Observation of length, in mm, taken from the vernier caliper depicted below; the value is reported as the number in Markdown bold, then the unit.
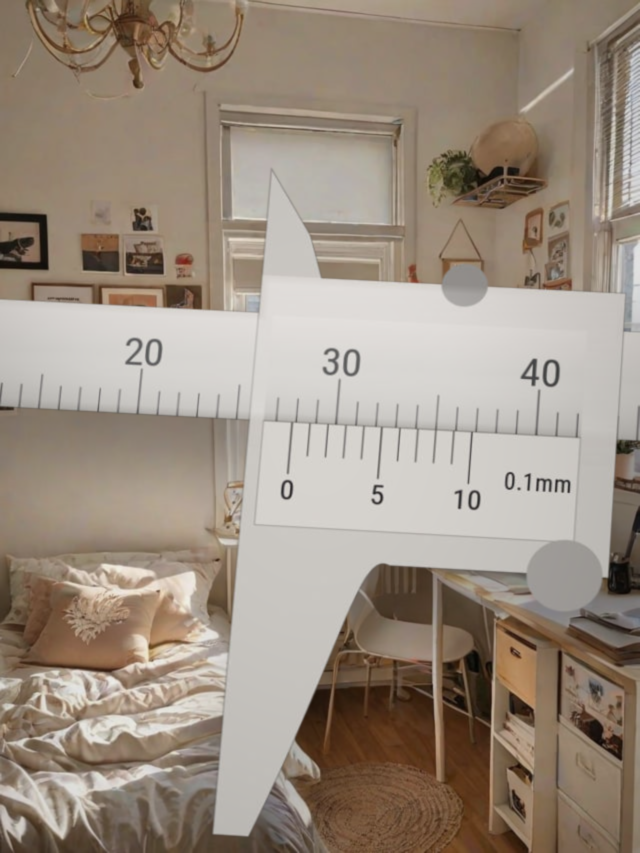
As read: **27.8** mm
